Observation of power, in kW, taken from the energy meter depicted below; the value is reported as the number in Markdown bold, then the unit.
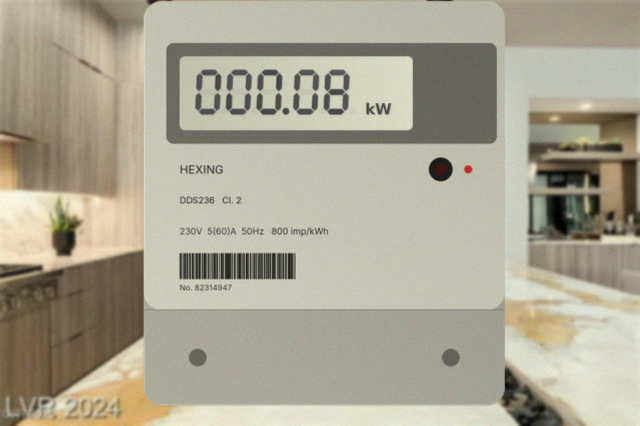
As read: **0.08** kW
